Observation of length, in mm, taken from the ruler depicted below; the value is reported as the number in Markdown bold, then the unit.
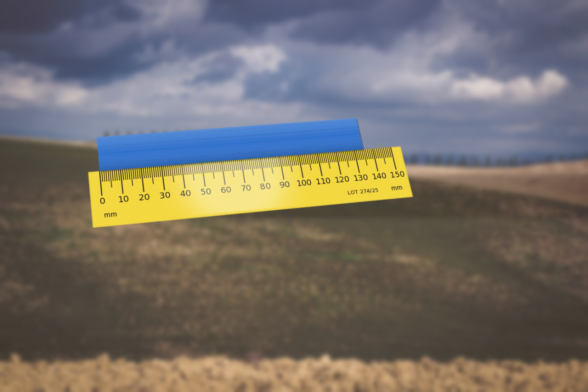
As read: **135** mm
